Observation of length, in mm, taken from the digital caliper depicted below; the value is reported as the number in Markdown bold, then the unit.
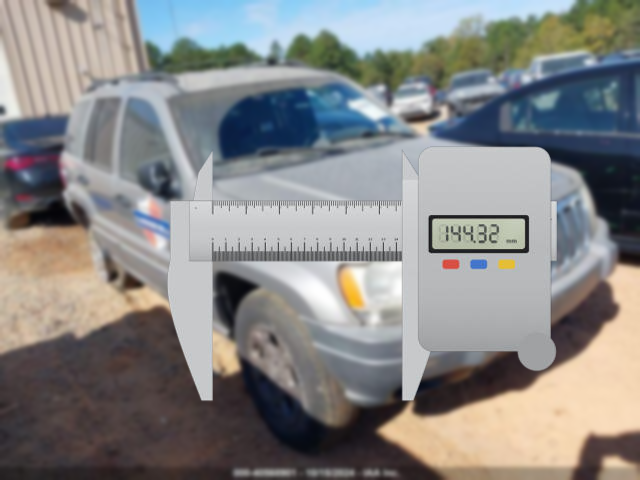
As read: **144.32** mm
